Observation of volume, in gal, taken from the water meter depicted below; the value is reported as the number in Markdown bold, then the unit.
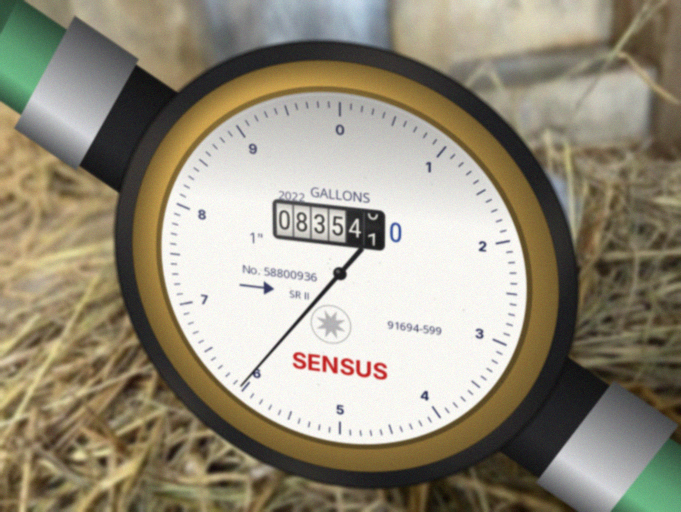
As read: **835406.0** gal
